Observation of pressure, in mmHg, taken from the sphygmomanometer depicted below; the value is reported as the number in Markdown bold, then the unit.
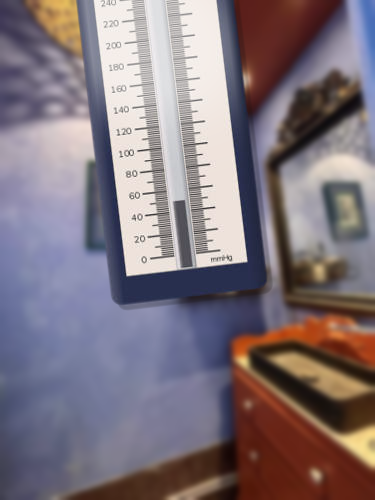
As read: **50** mmHg
